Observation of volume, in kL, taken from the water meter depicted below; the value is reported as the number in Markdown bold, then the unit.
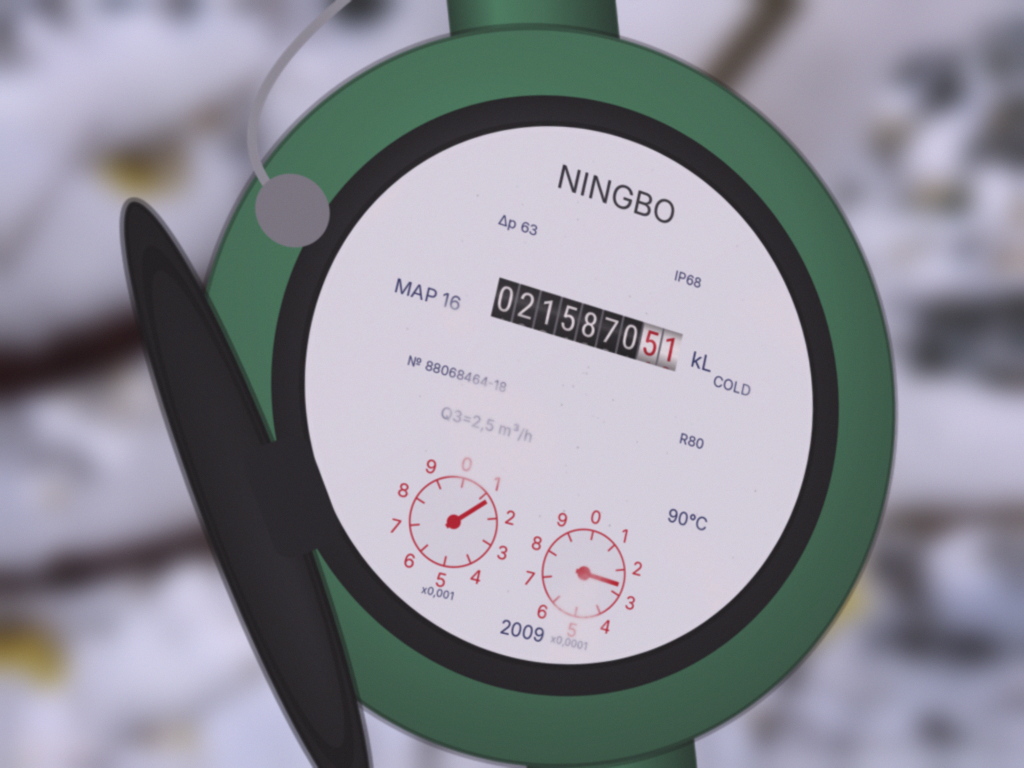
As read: **215870.5112** kL
